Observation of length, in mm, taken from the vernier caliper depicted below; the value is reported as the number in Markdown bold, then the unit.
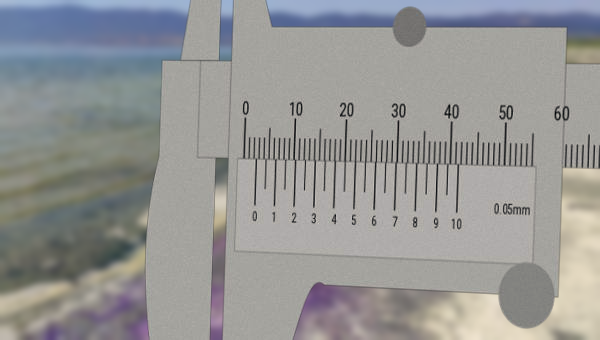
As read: **2.5** mm
